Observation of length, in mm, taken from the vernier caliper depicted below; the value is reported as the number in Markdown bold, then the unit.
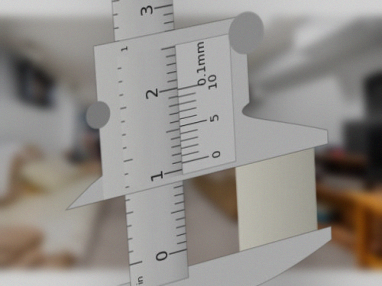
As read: **10.8** mm
